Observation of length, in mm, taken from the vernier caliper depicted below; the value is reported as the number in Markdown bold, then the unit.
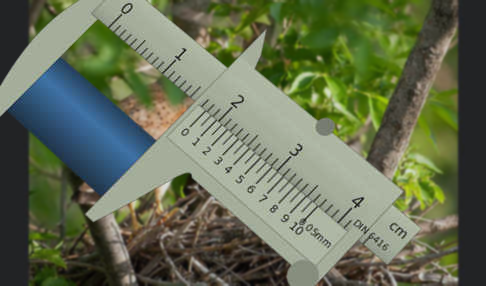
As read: **17.8** mm
